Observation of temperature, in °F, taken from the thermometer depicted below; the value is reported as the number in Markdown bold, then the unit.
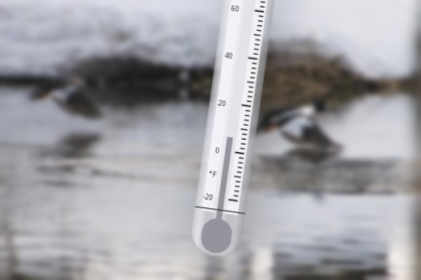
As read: **6** °F
